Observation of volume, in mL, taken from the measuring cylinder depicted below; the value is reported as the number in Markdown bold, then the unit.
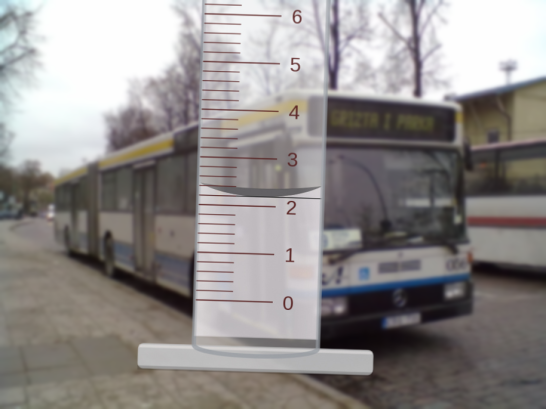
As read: **2.2** mL
